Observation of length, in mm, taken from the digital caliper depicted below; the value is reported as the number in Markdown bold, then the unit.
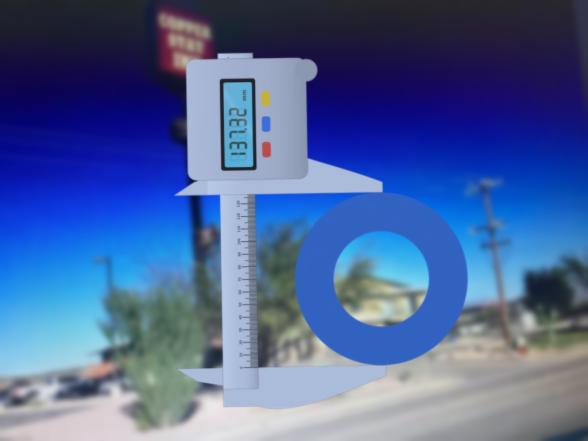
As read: **137.32** mm
